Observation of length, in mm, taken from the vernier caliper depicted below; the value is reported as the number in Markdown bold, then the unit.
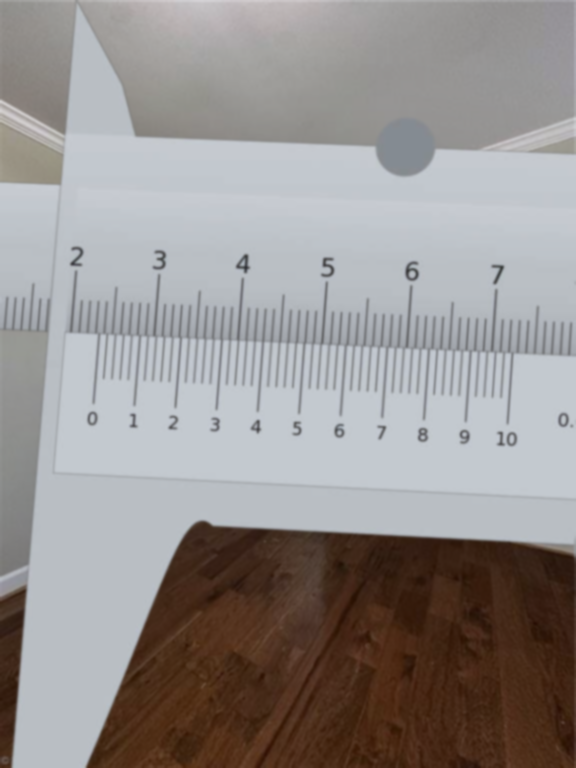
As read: **23.4** mm
